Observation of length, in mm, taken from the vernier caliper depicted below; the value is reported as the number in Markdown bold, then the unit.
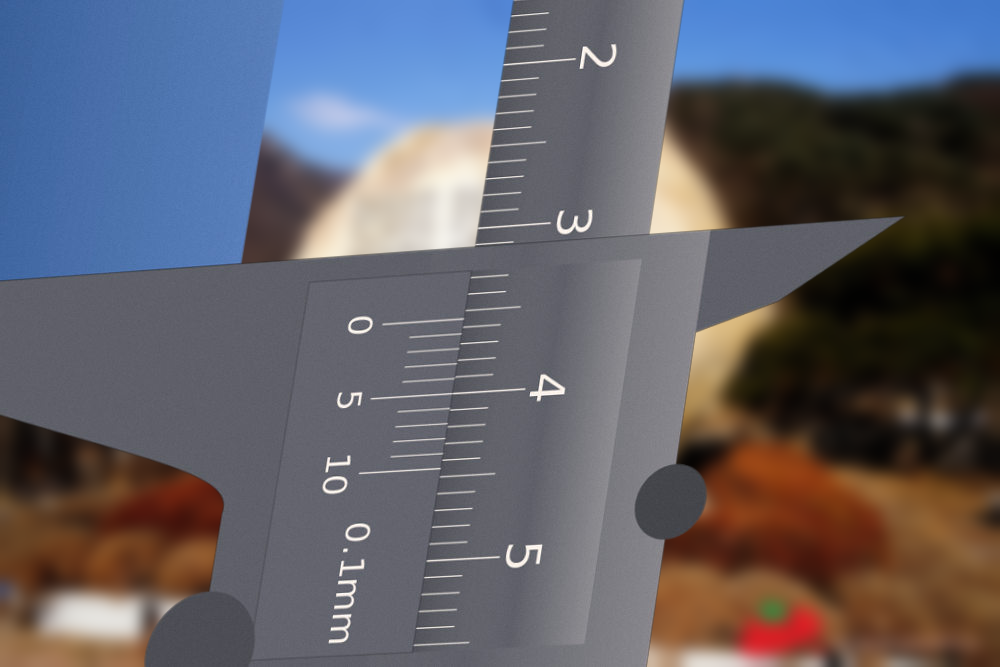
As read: **35.5** mm
